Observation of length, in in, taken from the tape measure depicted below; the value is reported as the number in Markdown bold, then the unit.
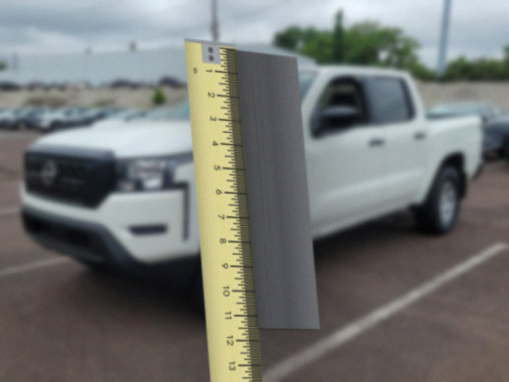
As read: **11.5** in
